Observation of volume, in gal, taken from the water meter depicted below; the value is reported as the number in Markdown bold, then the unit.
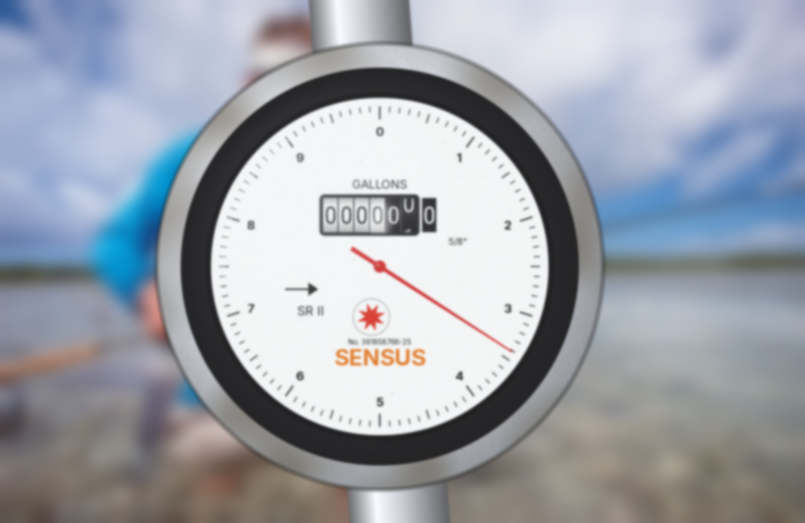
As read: **3.4** gal
